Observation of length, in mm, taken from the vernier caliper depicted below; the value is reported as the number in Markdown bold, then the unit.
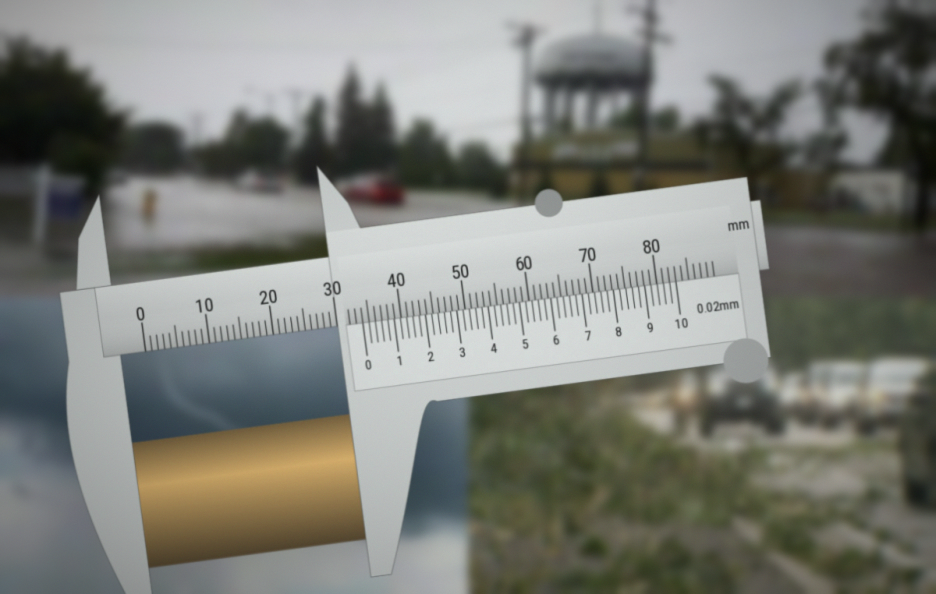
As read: **34.0** mm
